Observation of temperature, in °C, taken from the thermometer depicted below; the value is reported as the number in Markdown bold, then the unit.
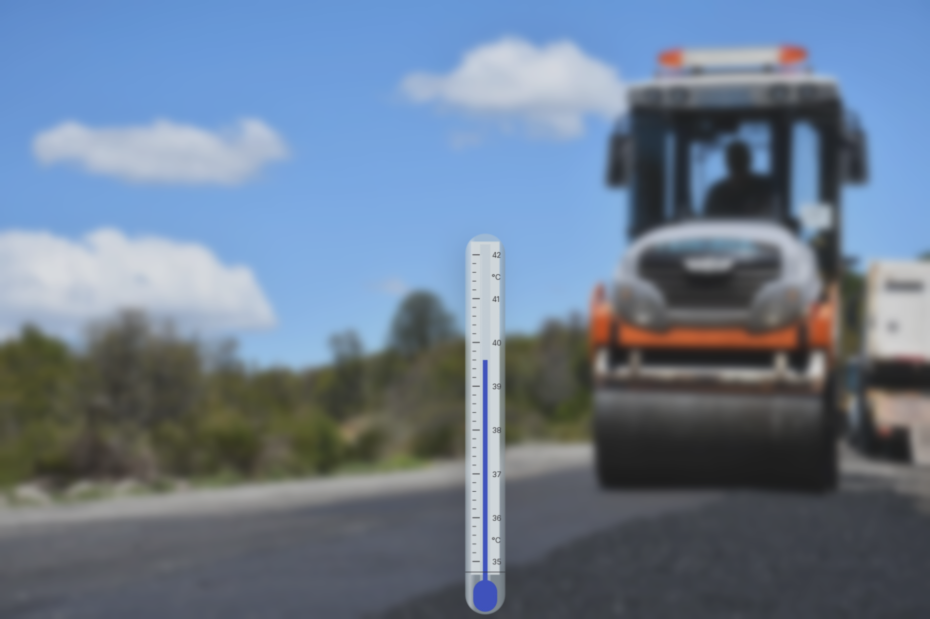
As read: **39.6** °C
